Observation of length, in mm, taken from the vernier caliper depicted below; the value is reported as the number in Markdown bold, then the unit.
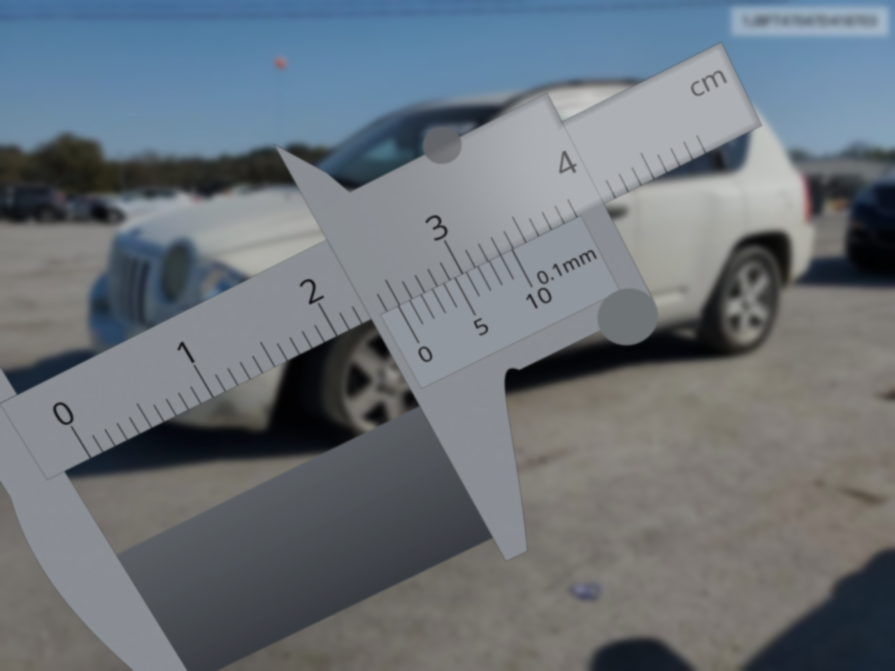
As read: **24.9** mm
